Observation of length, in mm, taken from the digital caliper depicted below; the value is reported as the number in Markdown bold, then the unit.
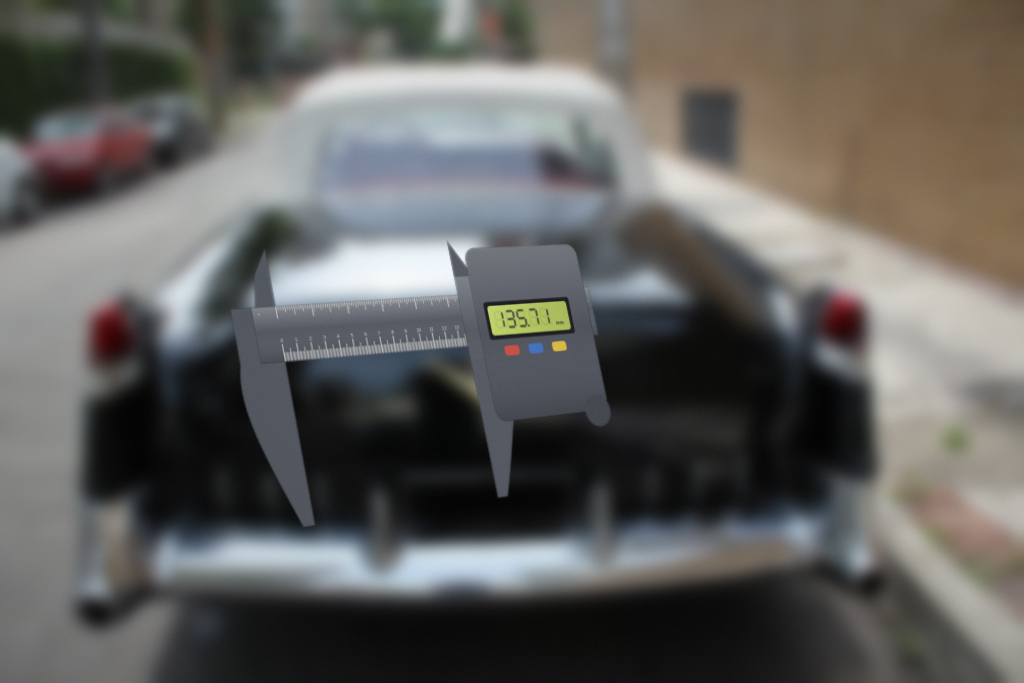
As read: **135.71** mm
